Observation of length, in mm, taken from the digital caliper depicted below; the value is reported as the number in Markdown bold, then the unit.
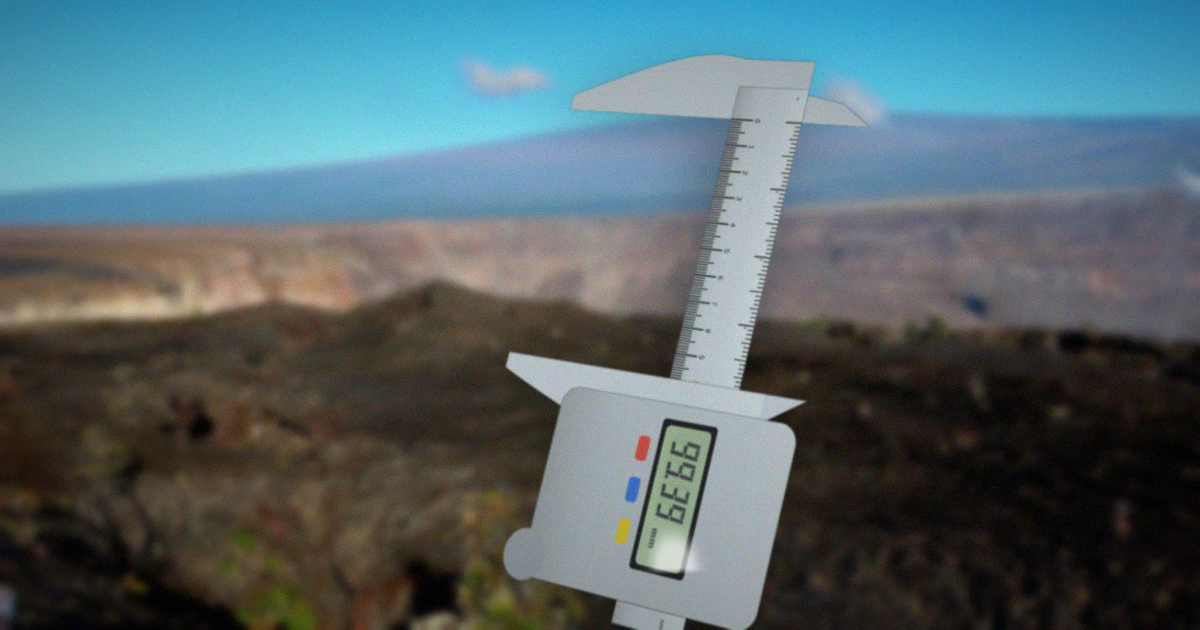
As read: **99.39** mm
